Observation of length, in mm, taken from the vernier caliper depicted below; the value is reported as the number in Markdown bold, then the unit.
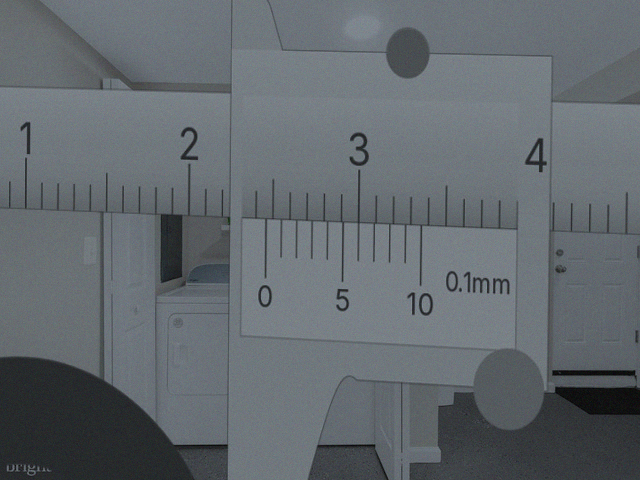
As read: **24.6** mm
